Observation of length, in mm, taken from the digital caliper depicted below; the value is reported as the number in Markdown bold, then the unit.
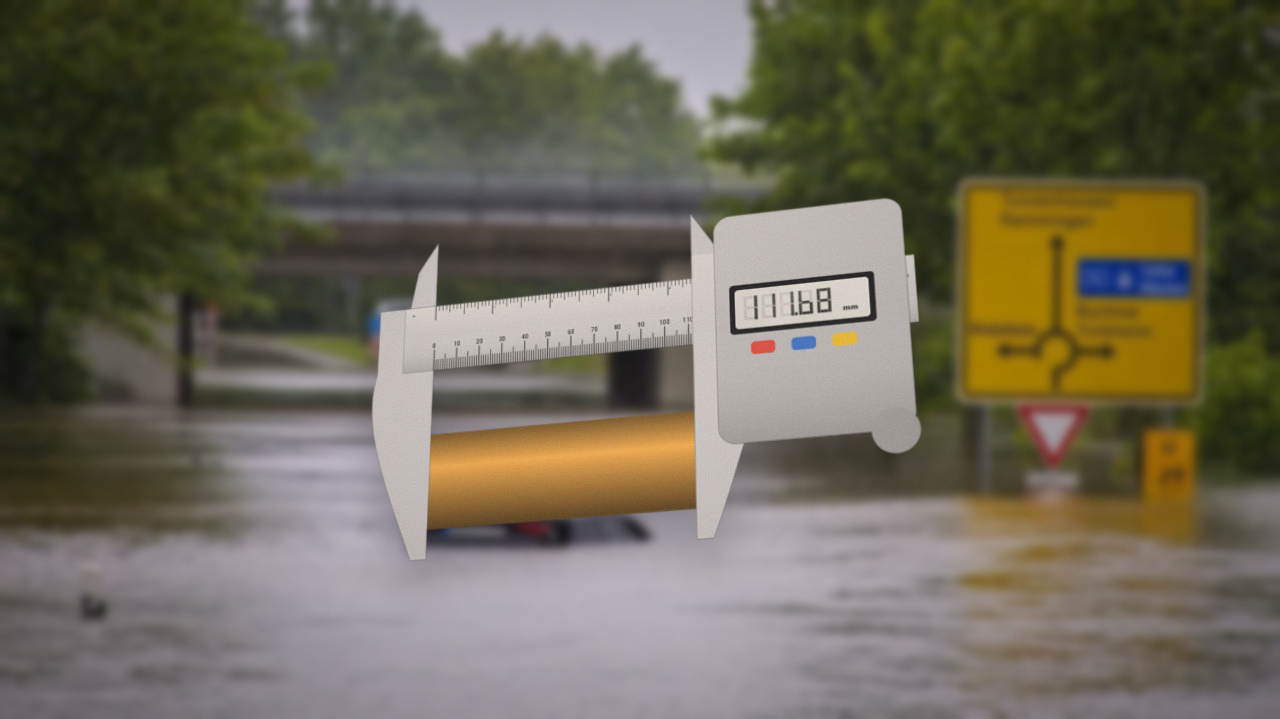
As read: **111.68** mm
